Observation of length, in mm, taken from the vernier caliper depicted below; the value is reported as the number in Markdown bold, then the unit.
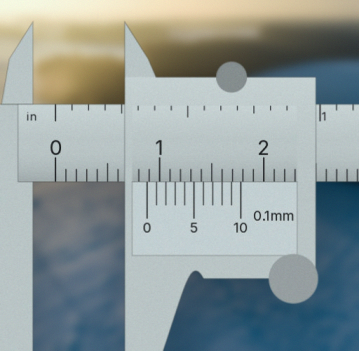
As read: **8.8** mm
